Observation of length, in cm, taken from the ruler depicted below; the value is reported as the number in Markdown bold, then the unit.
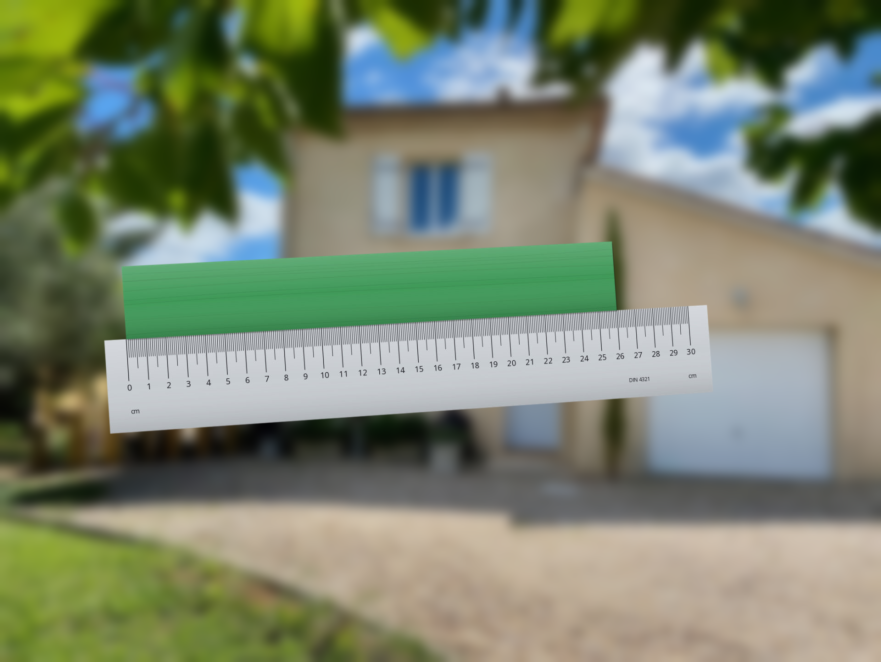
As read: **26** cm
